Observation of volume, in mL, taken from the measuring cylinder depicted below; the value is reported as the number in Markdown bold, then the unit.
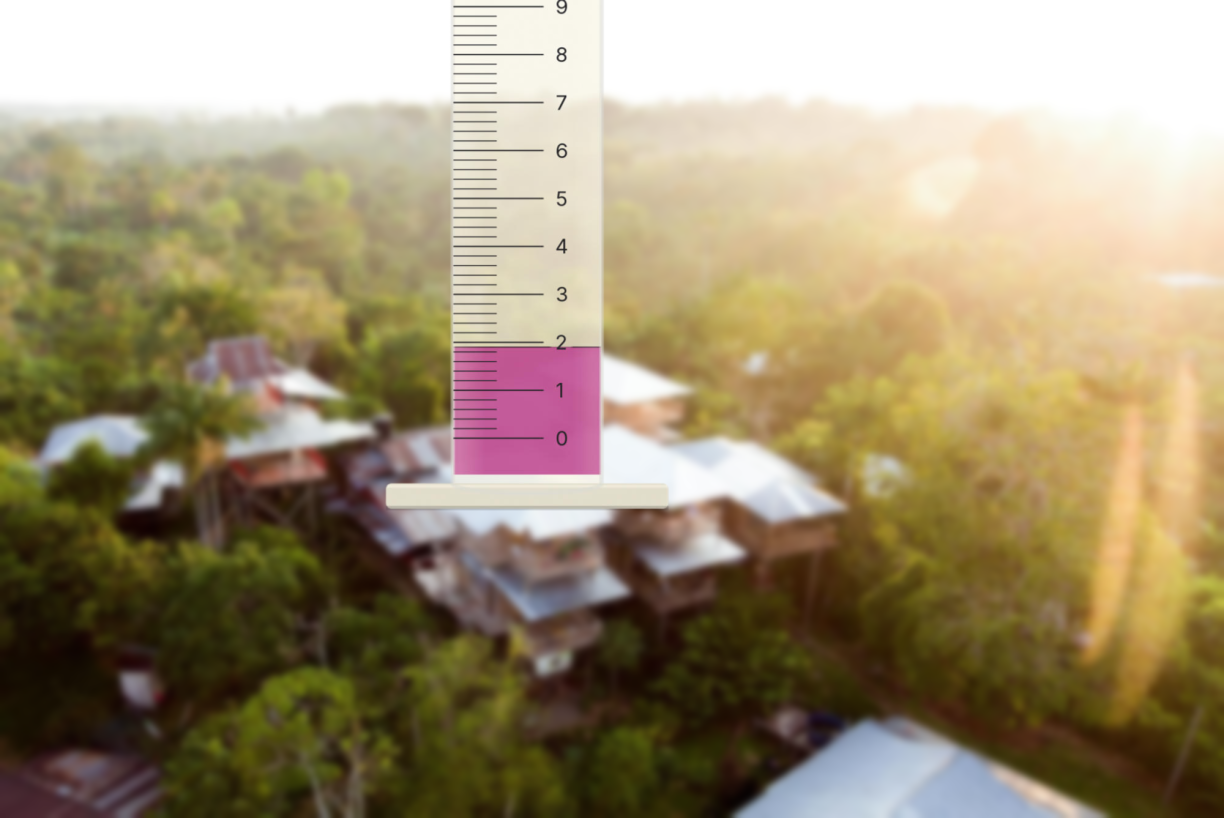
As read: **1.9** mL
